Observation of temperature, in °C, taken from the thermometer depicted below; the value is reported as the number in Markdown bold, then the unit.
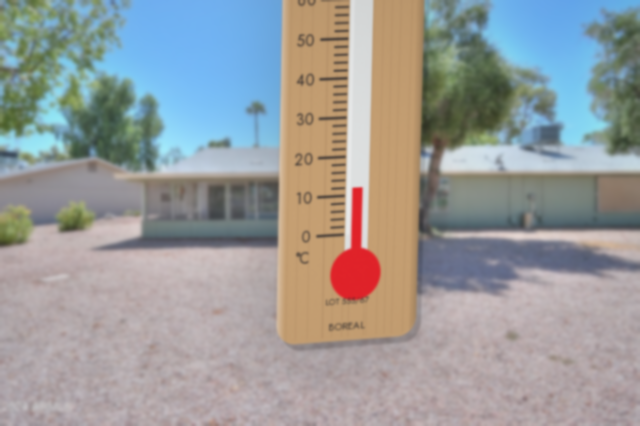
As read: **12** °C
